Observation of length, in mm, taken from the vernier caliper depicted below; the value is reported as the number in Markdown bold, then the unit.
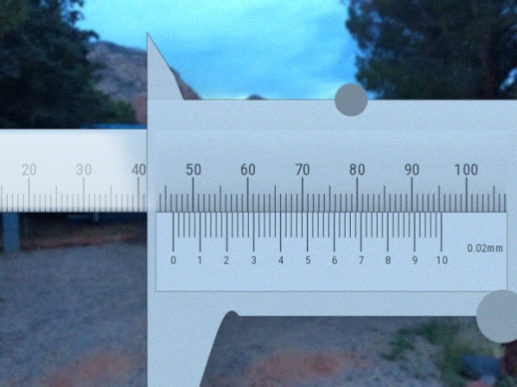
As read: **46.4** mm
